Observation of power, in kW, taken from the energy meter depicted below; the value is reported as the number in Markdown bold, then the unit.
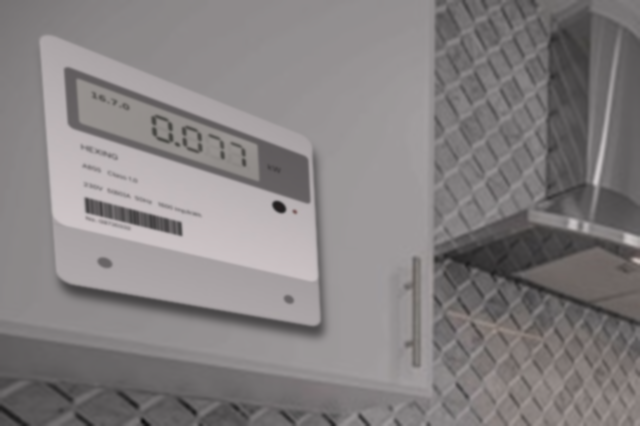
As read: **0.077** kW
